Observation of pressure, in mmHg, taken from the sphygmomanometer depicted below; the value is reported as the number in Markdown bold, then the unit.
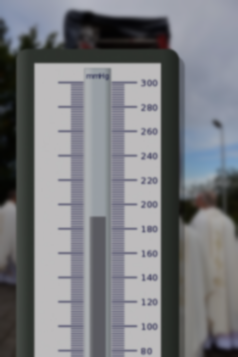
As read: **190** mmHg
